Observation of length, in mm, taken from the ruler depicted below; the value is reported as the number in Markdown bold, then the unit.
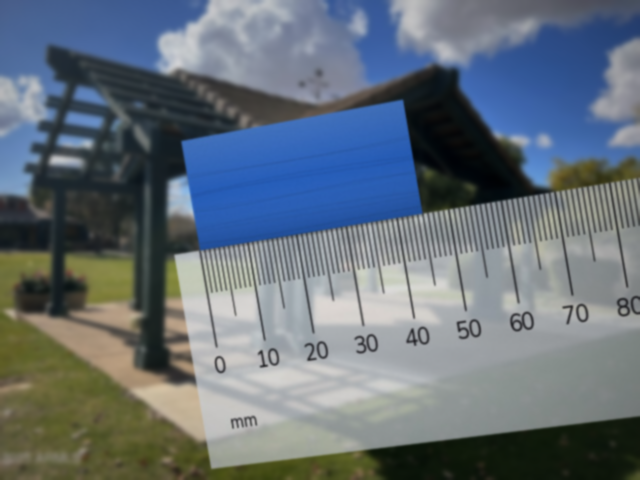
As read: **45** mm
